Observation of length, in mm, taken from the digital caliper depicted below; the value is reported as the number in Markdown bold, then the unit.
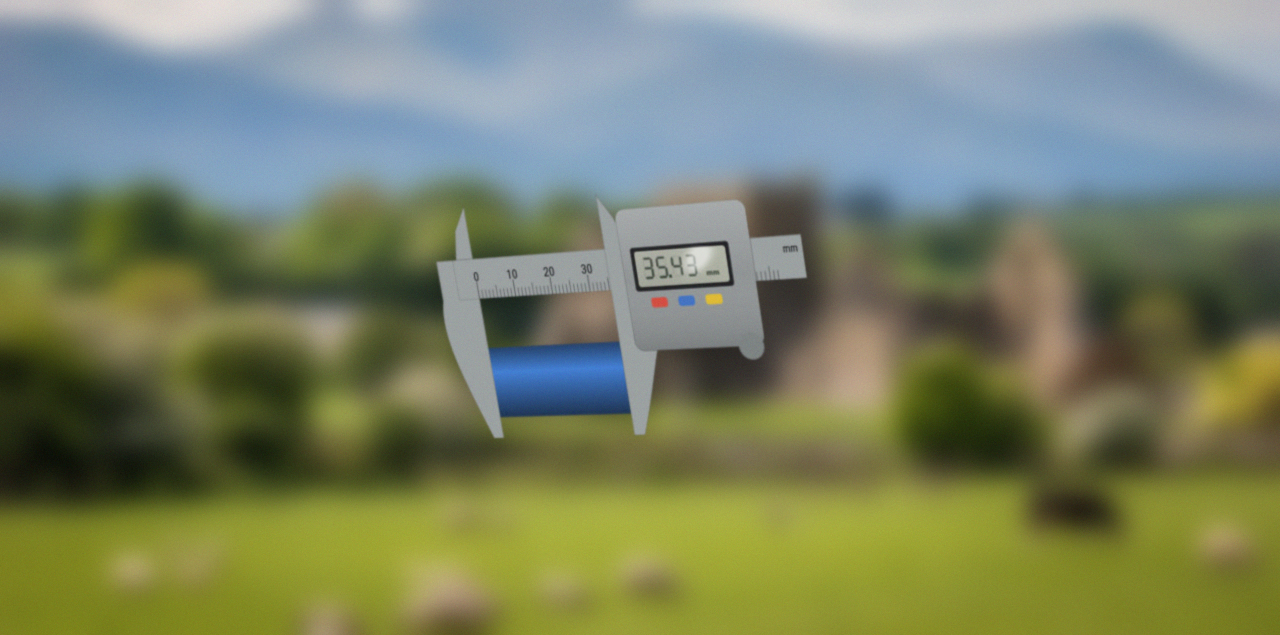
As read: **35.43** mm
